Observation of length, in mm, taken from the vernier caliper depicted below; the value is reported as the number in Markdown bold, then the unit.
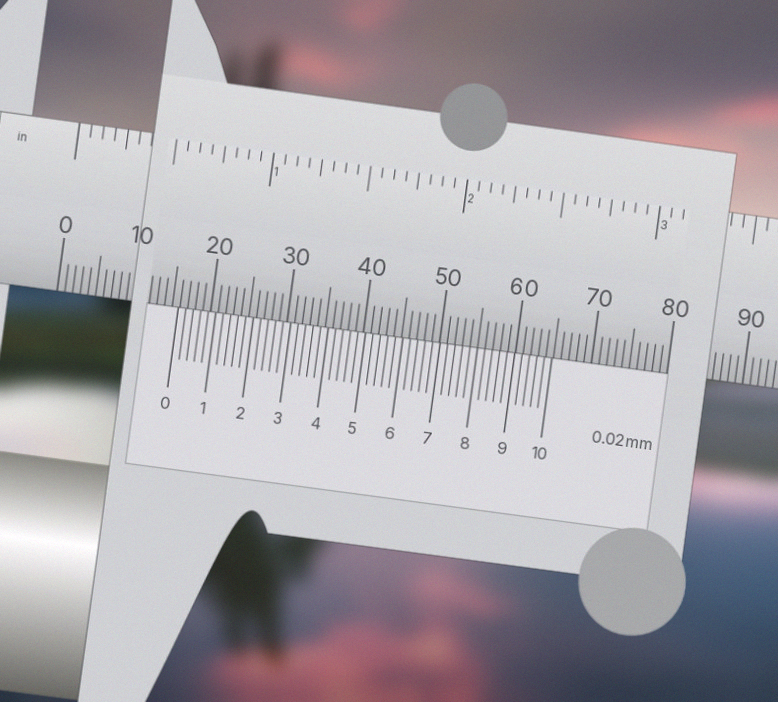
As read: **15.8** mm
